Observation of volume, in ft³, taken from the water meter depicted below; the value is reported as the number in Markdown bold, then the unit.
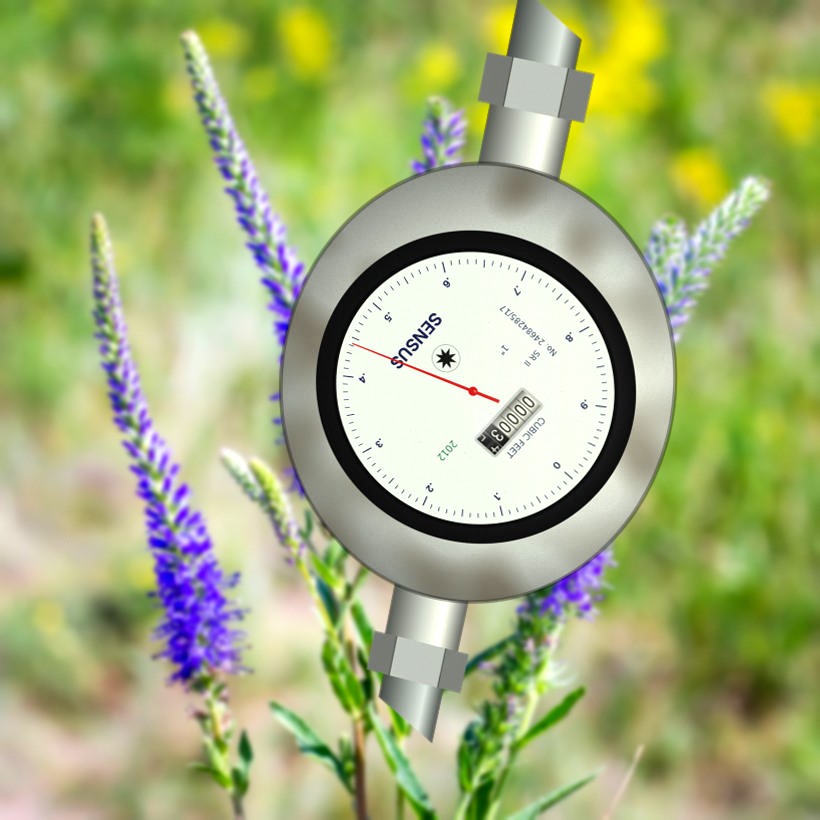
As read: **34.44** ft³
